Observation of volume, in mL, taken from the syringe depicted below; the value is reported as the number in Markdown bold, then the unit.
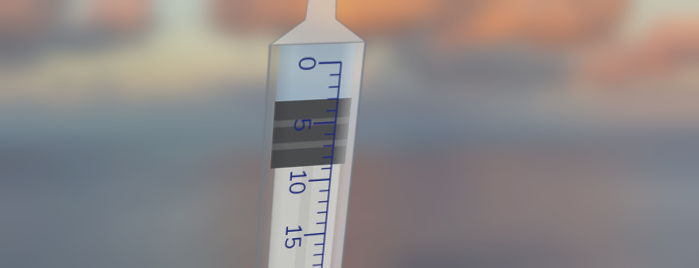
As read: **3** mL
